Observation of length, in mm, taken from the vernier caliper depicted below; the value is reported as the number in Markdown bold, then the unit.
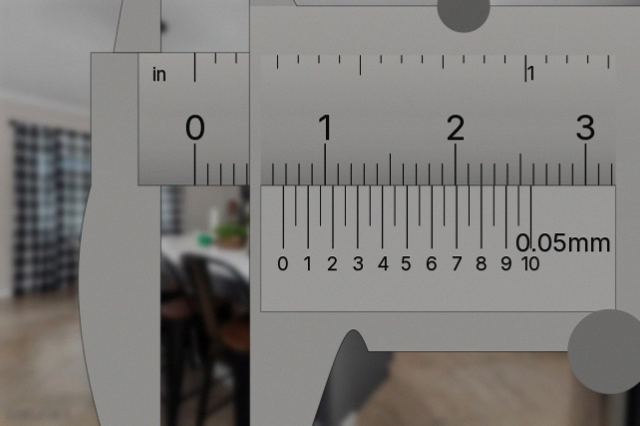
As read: **6.8** mm
